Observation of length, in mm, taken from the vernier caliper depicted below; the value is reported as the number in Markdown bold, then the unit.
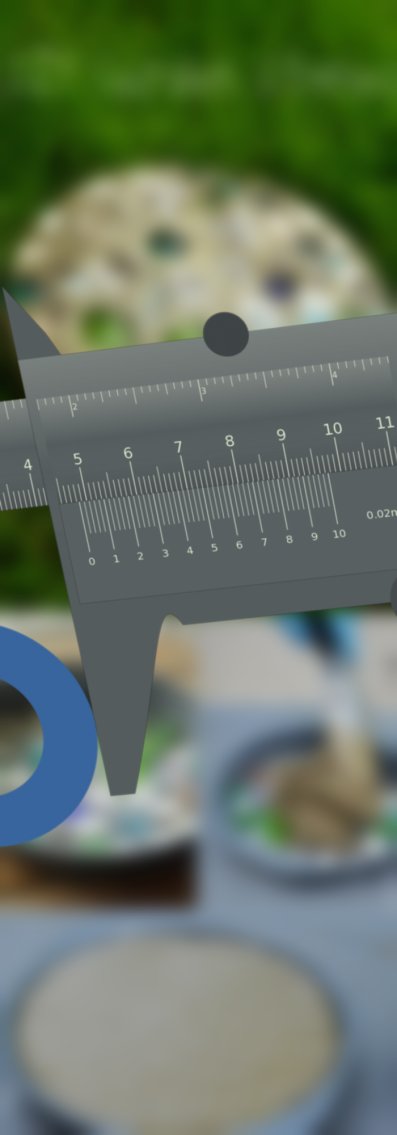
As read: **48.5** mm
